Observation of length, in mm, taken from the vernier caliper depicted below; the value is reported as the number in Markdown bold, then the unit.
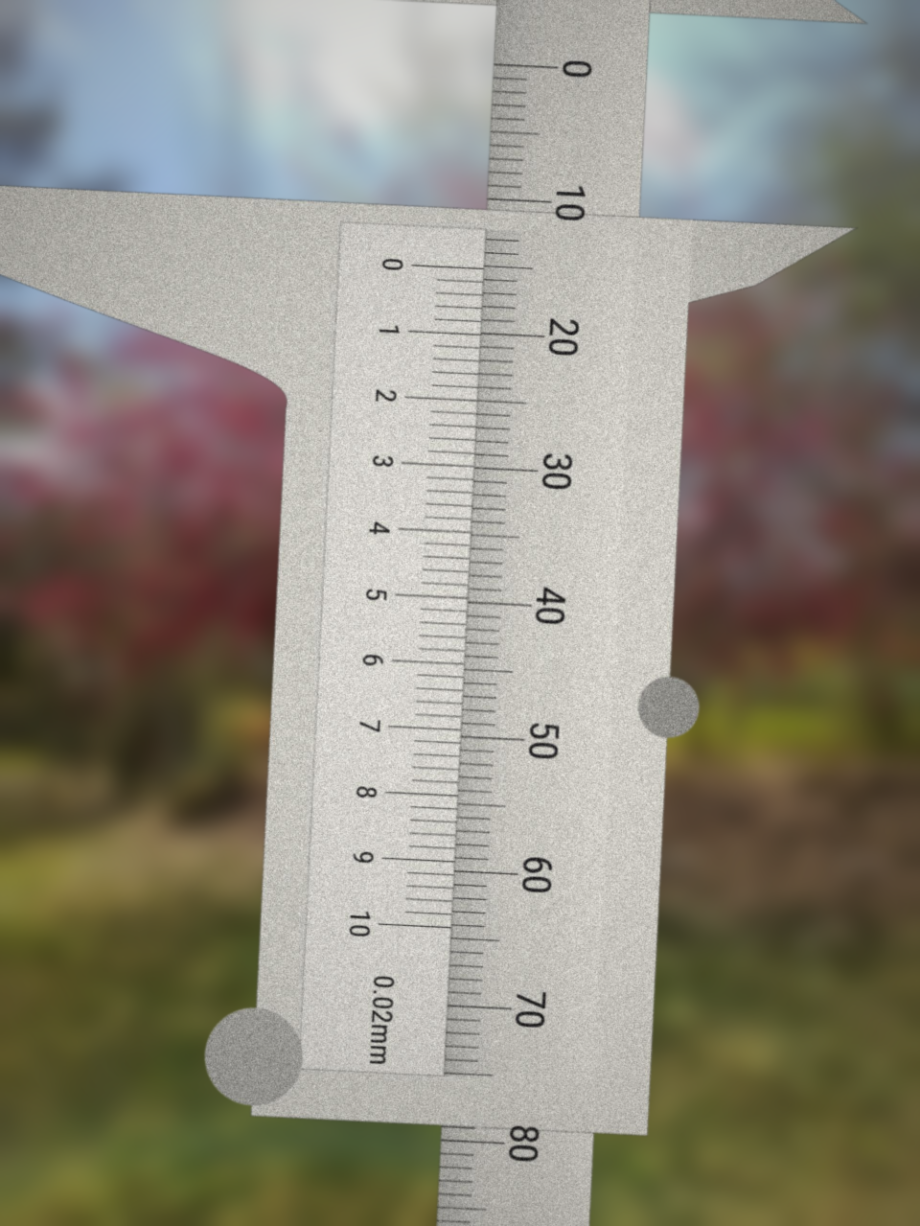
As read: **15.2** mm
